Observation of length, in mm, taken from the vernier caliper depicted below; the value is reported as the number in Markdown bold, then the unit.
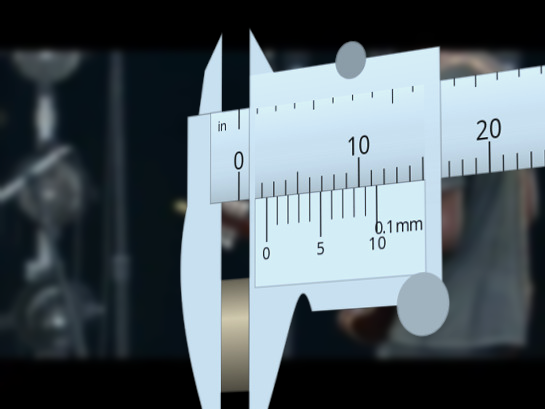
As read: **2.4** mm
